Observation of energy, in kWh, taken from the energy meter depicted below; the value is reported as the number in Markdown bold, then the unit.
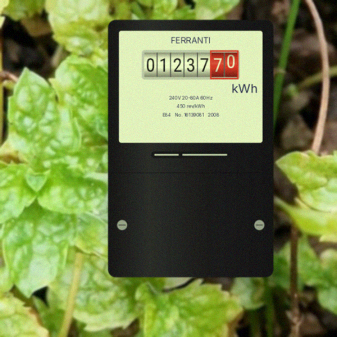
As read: **1237.70** kWh
